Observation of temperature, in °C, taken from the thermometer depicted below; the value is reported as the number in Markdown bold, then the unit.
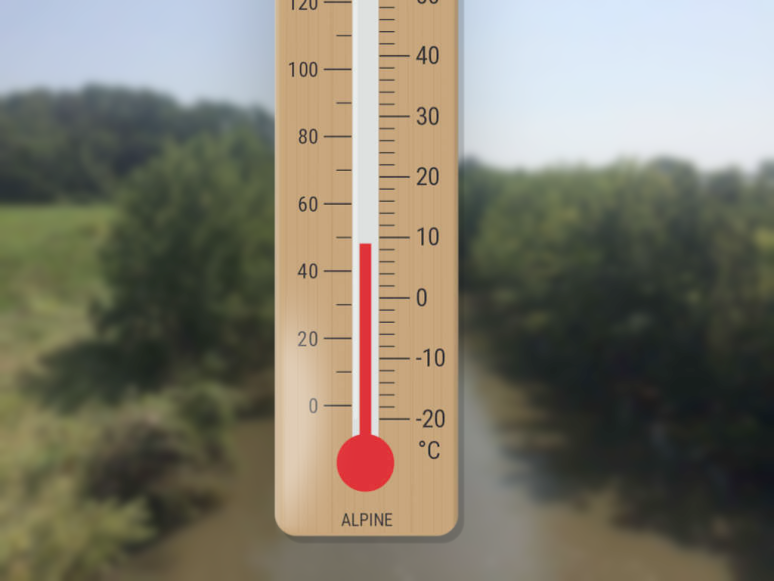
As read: **9** °C
